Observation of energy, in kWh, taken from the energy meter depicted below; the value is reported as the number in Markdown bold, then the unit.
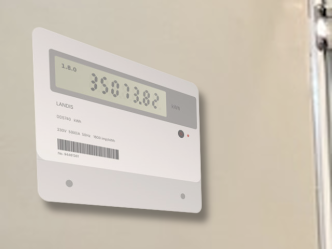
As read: **35073.82** kWh
